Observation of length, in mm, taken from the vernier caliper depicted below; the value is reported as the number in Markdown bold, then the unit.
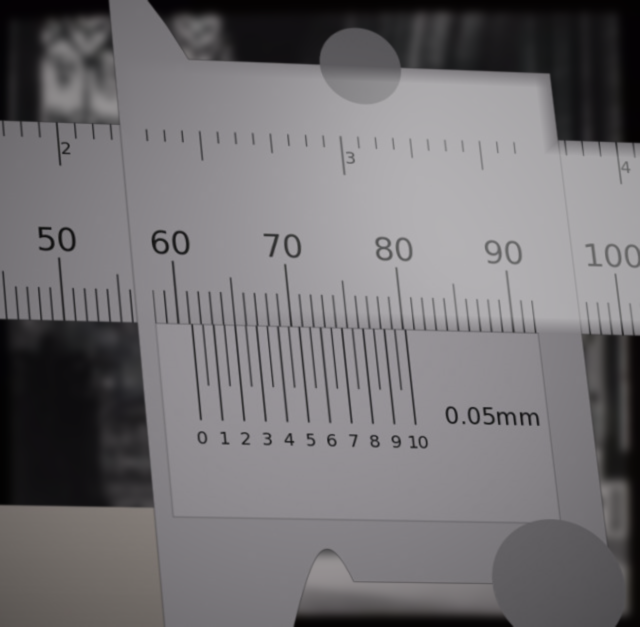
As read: **61.2** mm
